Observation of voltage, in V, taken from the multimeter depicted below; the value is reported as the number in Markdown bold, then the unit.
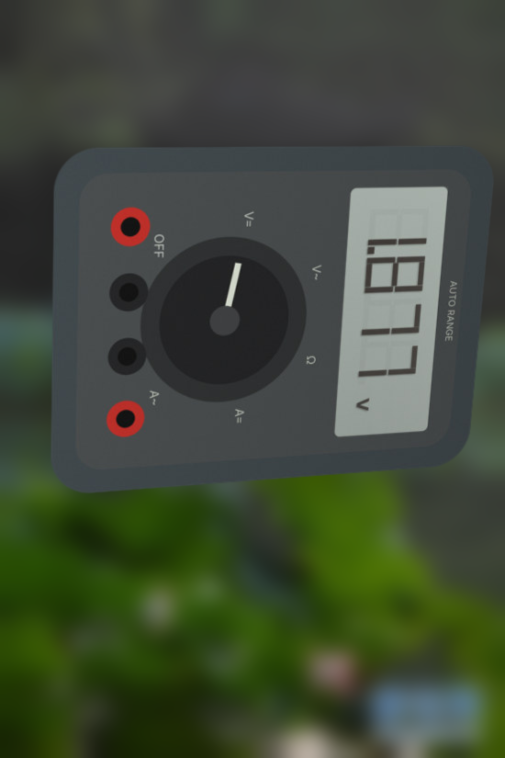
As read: **1.877** V
